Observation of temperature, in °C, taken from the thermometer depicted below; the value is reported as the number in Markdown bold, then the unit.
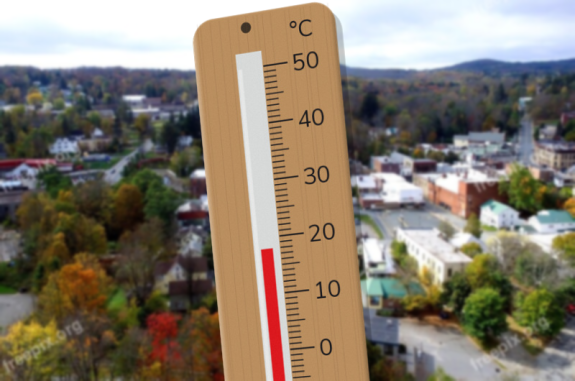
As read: **18** °C
